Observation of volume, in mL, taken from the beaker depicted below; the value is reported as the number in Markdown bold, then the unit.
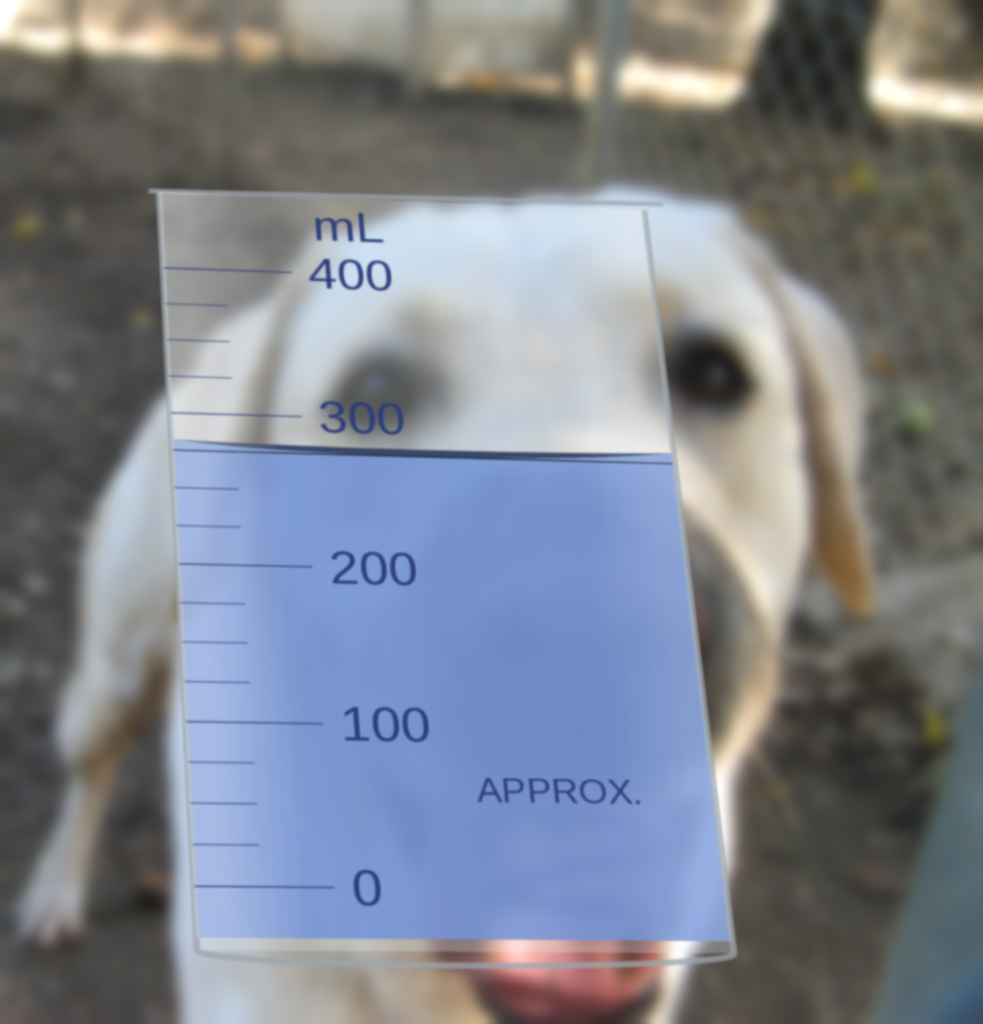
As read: **275** mL
